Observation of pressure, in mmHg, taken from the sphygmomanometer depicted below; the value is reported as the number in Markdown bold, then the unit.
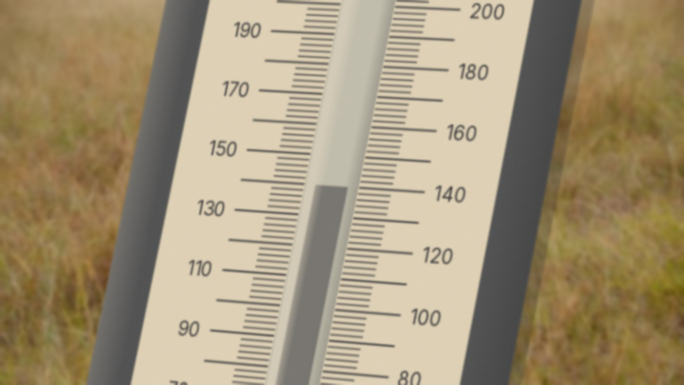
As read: **140** mmHg
